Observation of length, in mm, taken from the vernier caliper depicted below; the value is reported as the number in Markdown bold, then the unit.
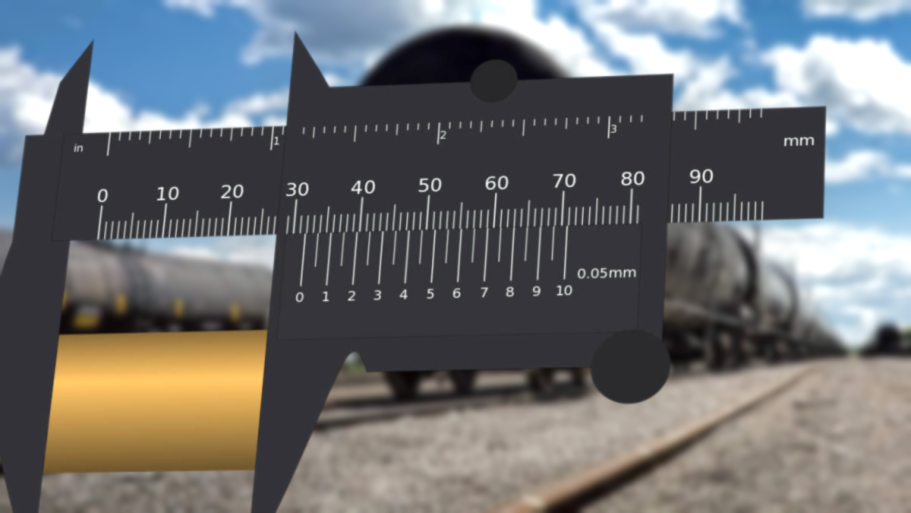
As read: **31.8** mm
